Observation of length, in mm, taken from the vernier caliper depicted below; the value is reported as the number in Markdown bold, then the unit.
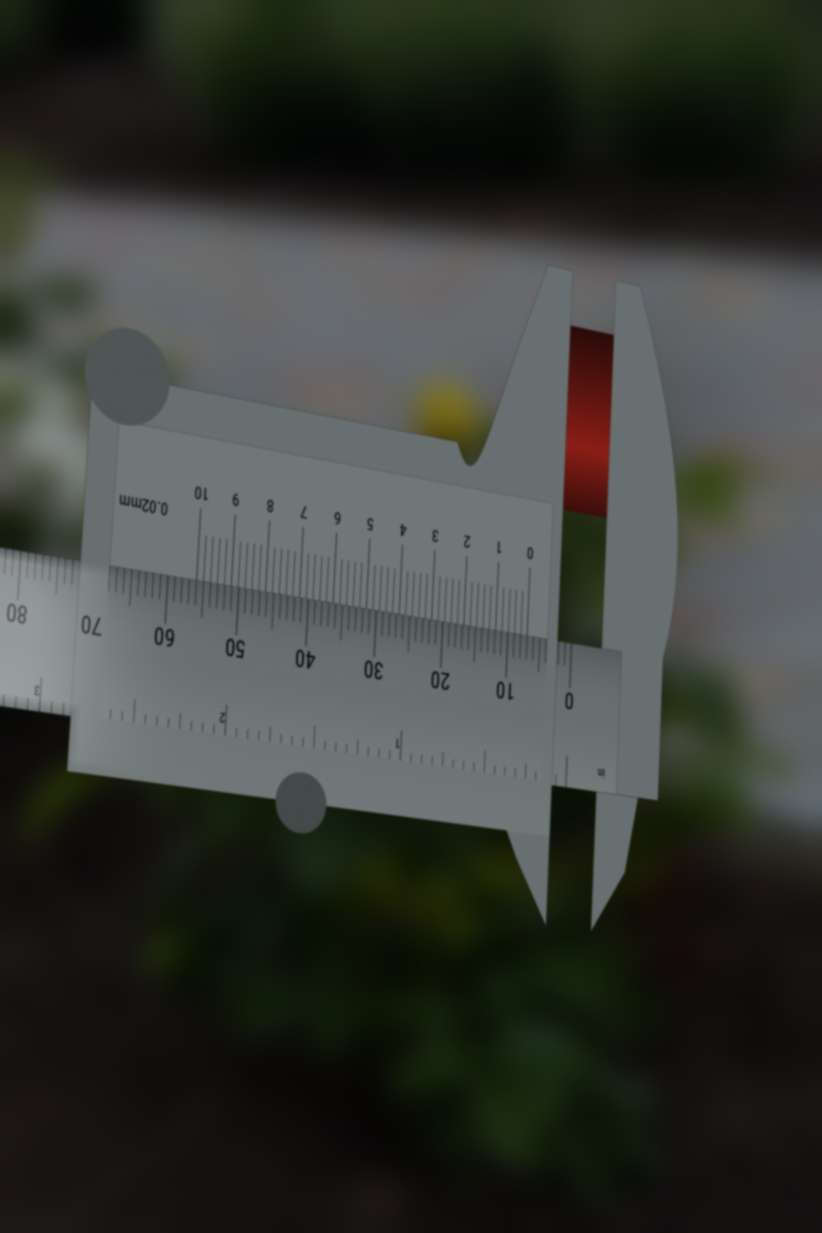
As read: **7.0** mm
